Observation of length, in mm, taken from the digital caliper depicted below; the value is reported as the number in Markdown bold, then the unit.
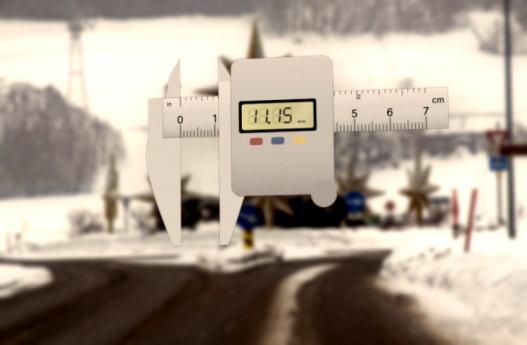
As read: **11.15** mm
